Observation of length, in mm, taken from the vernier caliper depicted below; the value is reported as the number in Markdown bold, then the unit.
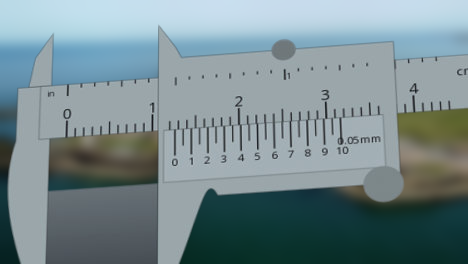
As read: **12.6** mm
